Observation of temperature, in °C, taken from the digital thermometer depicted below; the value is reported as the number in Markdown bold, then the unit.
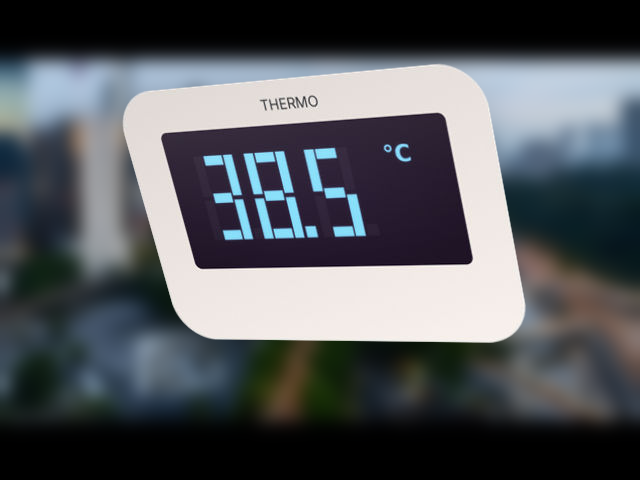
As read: **38.5** °C
